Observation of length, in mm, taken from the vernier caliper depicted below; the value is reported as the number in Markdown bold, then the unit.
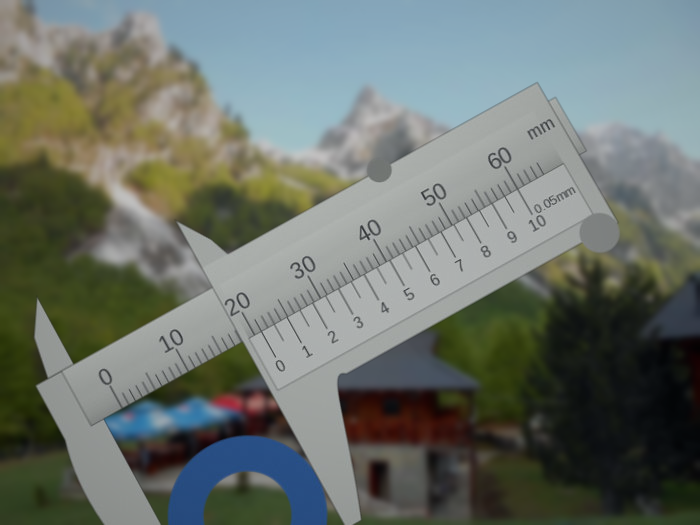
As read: **21.0** mm
